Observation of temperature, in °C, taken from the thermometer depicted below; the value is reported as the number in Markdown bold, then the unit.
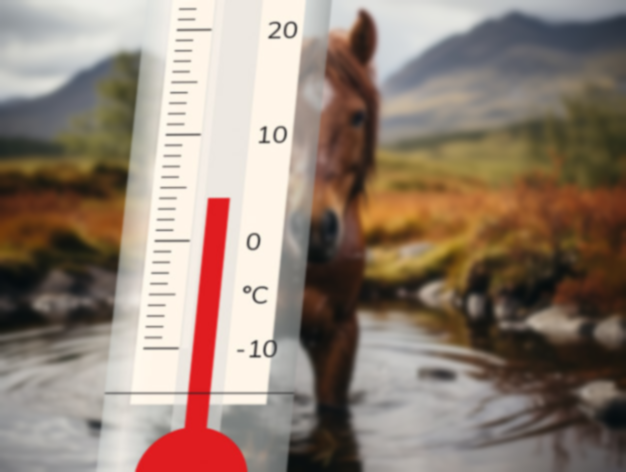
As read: **4** °C
